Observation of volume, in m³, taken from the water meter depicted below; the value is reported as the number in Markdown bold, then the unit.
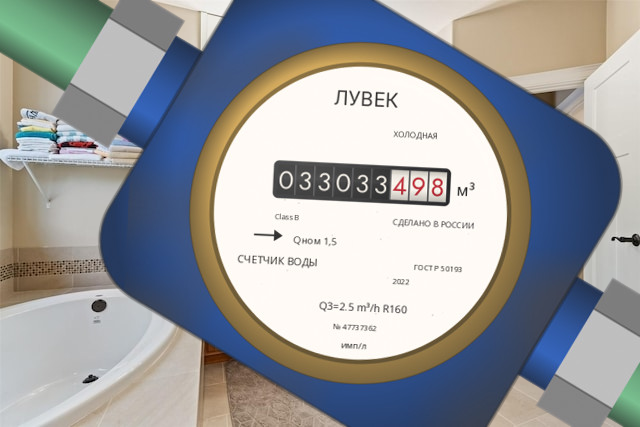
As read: **33033.498** m³
